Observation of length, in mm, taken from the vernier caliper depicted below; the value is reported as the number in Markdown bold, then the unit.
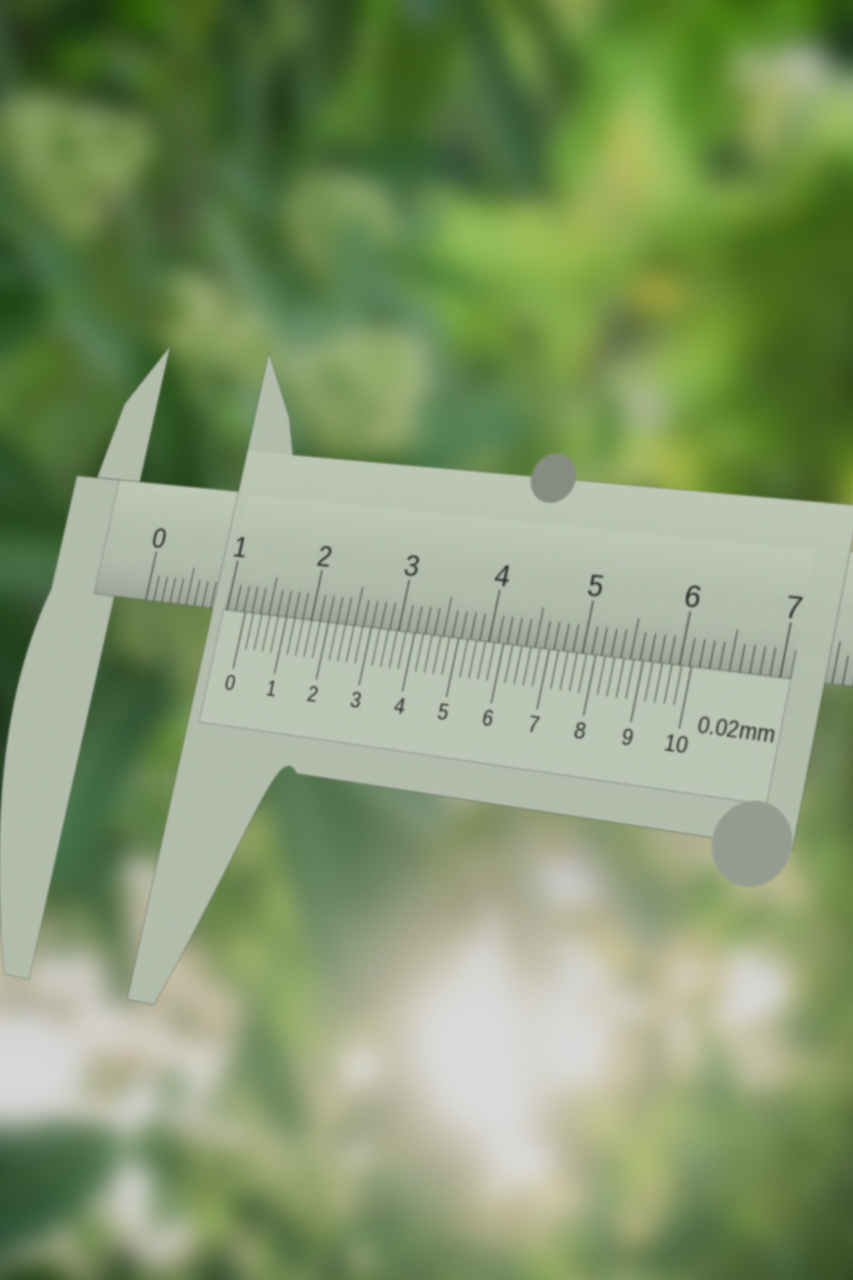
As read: **12.2** mm
